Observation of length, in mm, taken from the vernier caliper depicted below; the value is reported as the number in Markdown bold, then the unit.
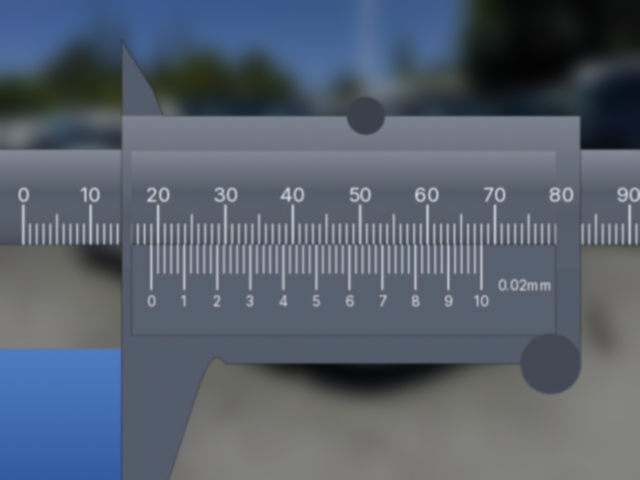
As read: **19.0** mm
